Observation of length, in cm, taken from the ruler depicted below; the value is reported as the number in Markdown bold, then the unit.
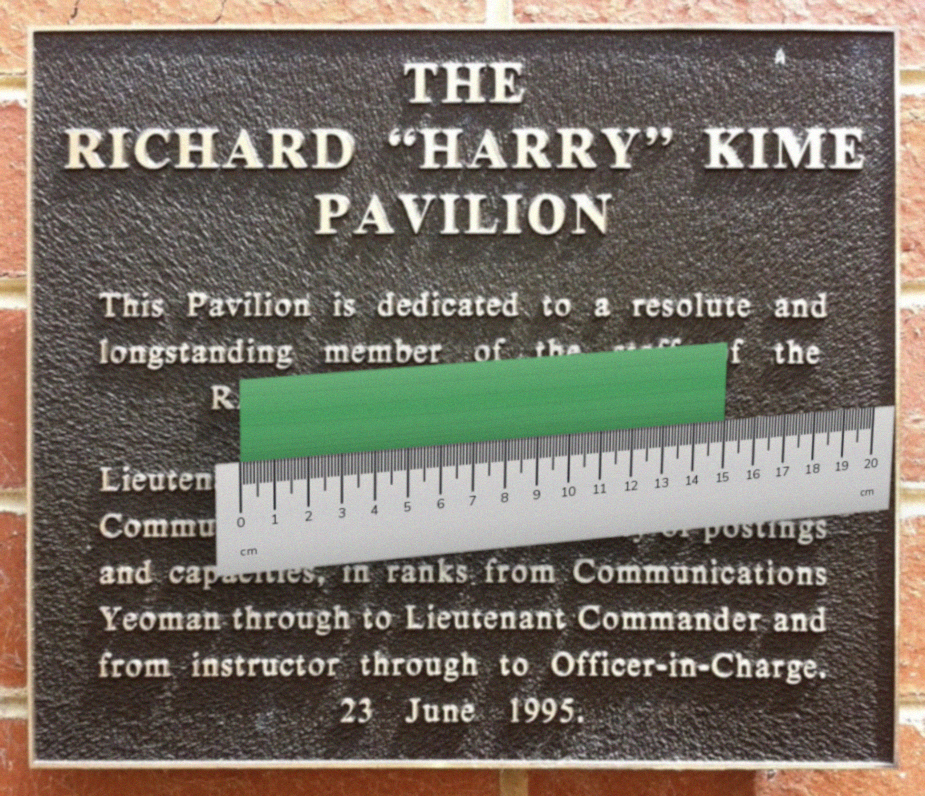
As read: **15** cm
